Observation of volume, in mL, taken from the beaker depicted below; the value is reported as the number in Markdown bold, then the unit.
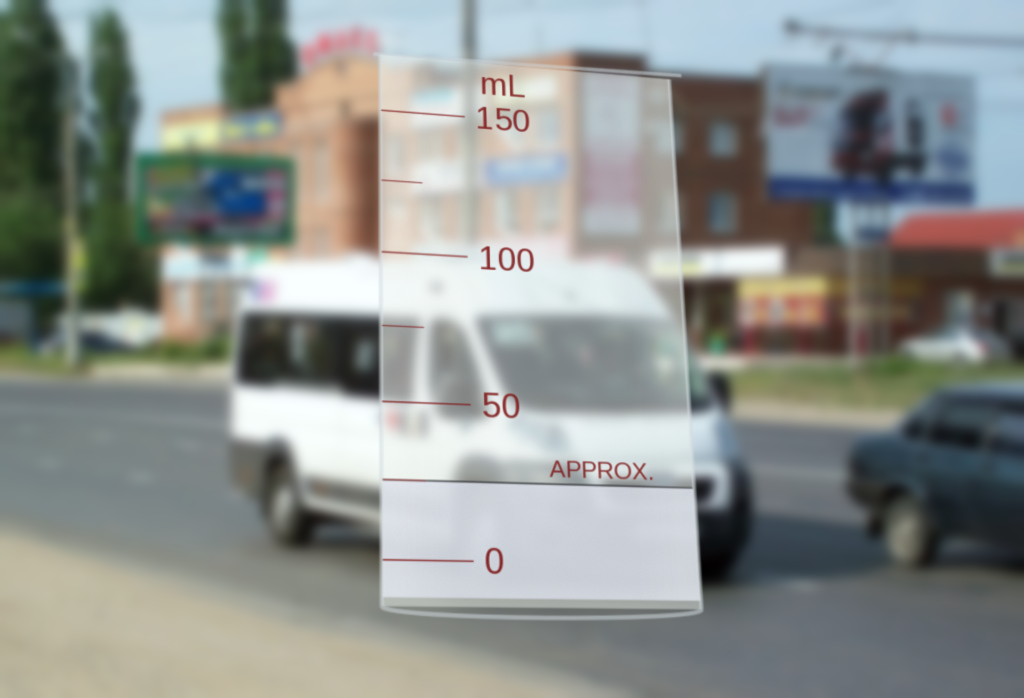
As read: **25** mL
